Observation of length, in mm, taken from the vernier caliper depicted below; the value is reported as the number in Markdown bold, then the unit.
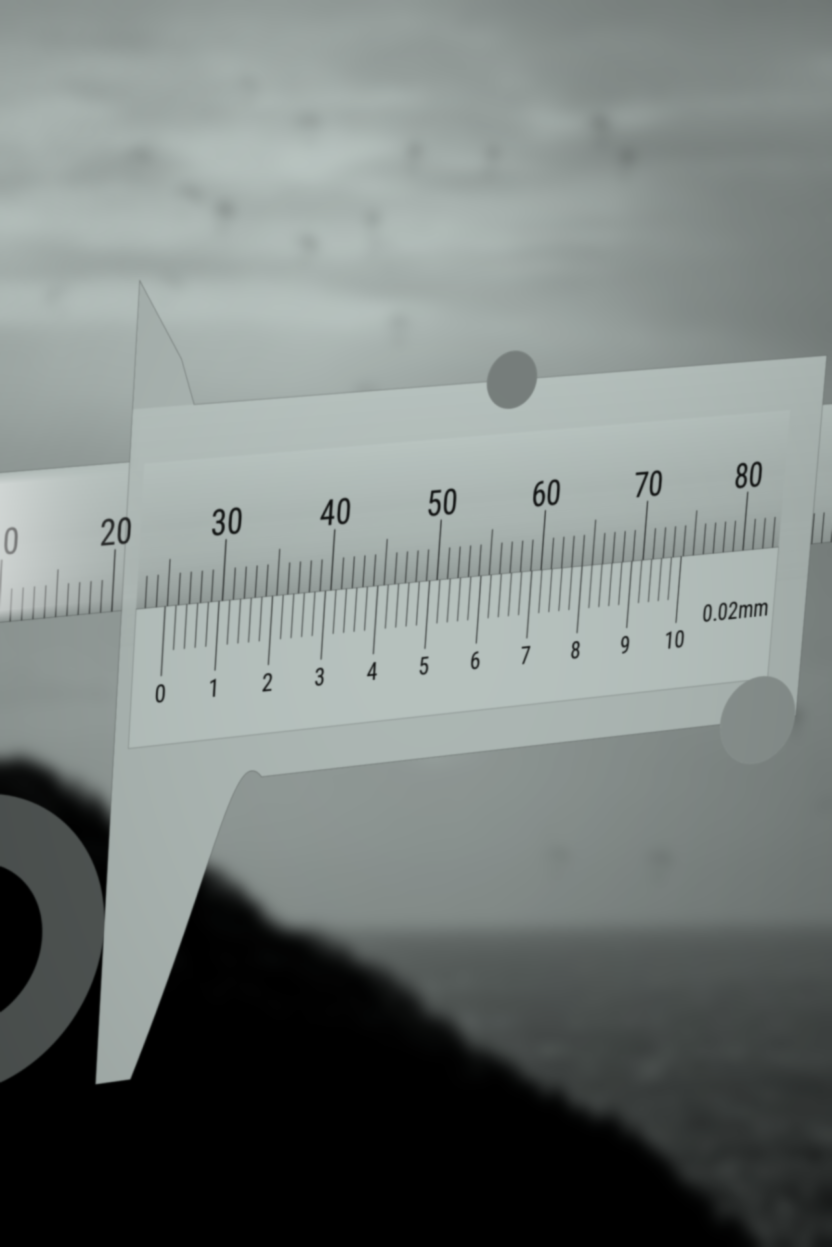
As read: **24.8** mm
